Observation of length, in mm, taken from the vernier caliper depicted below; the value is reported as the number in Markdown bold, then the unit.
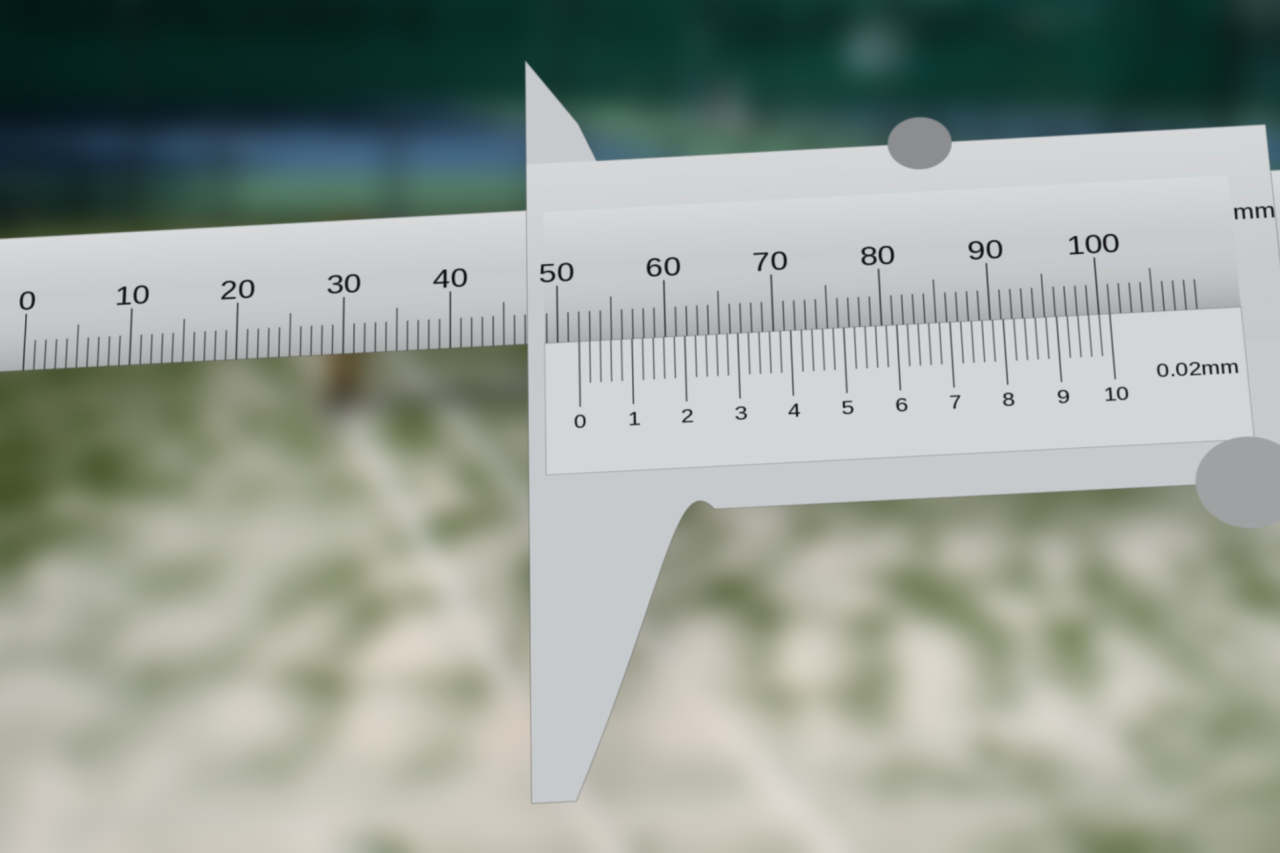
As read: **52.0** mm
